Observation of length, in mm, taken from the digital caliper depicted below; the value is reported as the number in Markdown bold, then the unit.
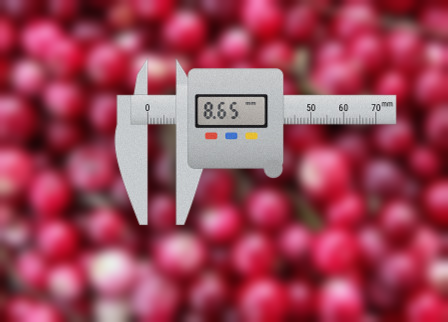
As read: **8.65** mm
